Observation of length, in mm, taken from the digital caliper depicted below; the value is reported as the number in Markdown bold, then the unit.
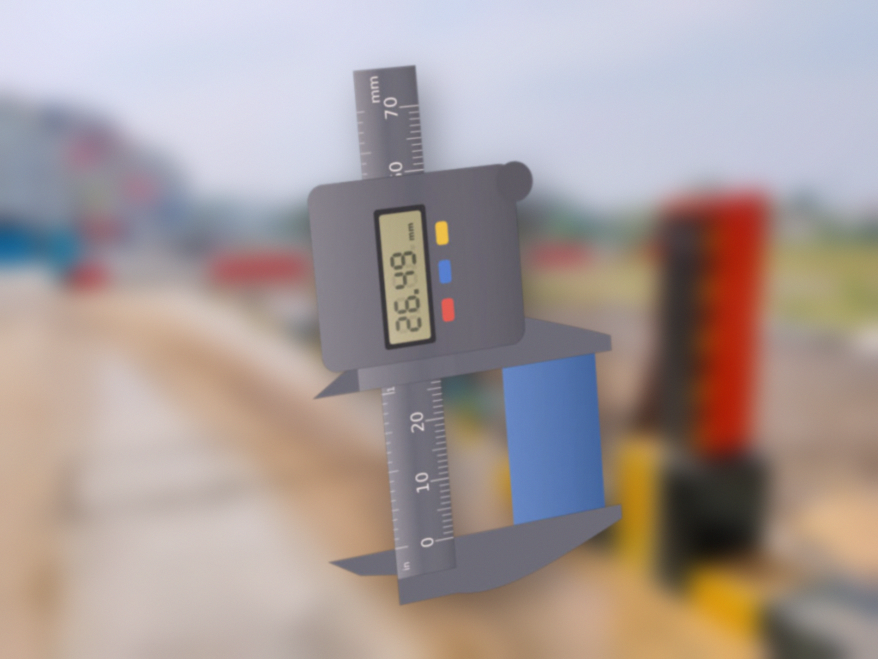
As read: **26.49** mm
